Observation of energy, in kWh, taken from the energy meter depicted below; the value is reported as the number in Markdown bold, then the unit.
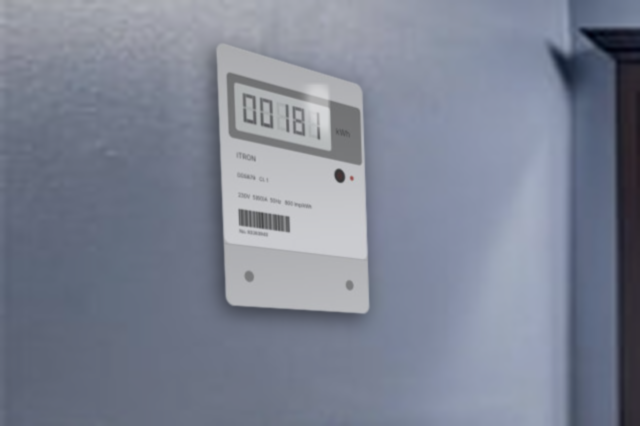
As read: **181** kWh
